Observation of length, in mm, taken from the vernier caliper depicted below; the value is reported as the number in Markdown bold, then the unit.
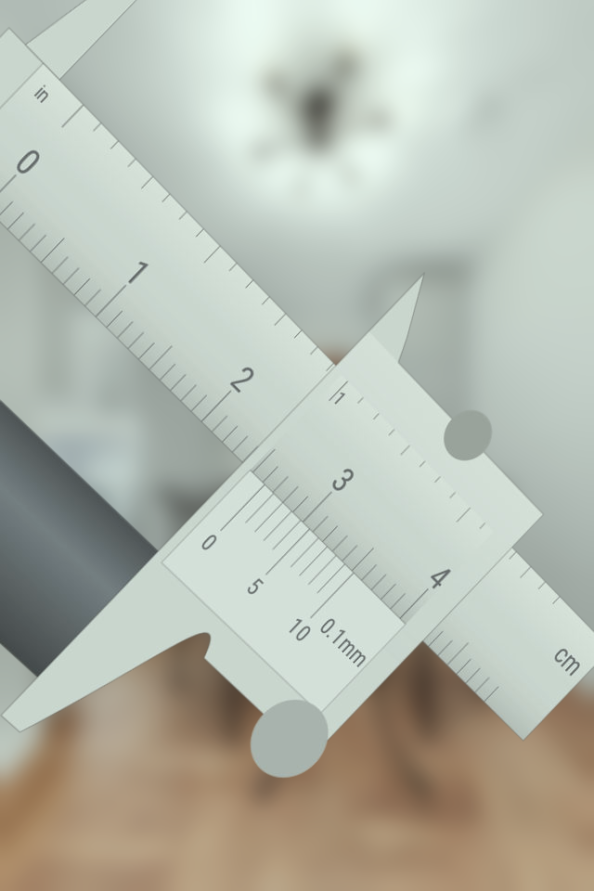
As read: **26.2** mm
